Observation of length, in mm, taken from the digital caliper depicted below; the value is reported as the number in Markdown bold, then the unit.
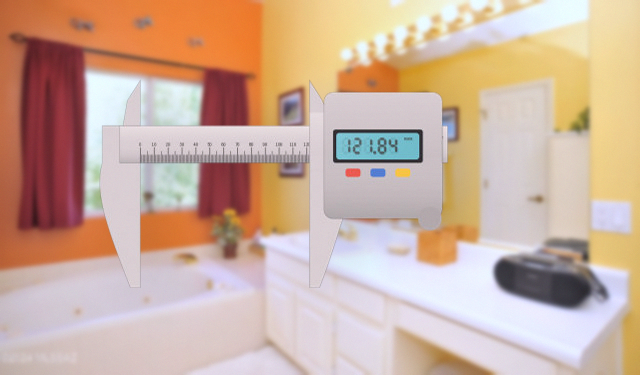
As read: **121.84** mm
